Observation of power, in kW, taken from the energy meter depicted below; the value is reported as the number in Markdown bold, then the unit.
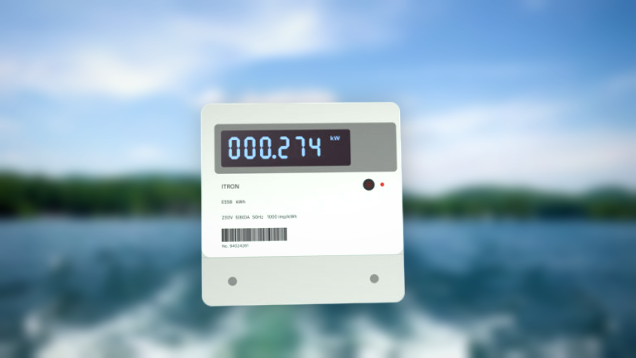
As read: **0.274** kW
